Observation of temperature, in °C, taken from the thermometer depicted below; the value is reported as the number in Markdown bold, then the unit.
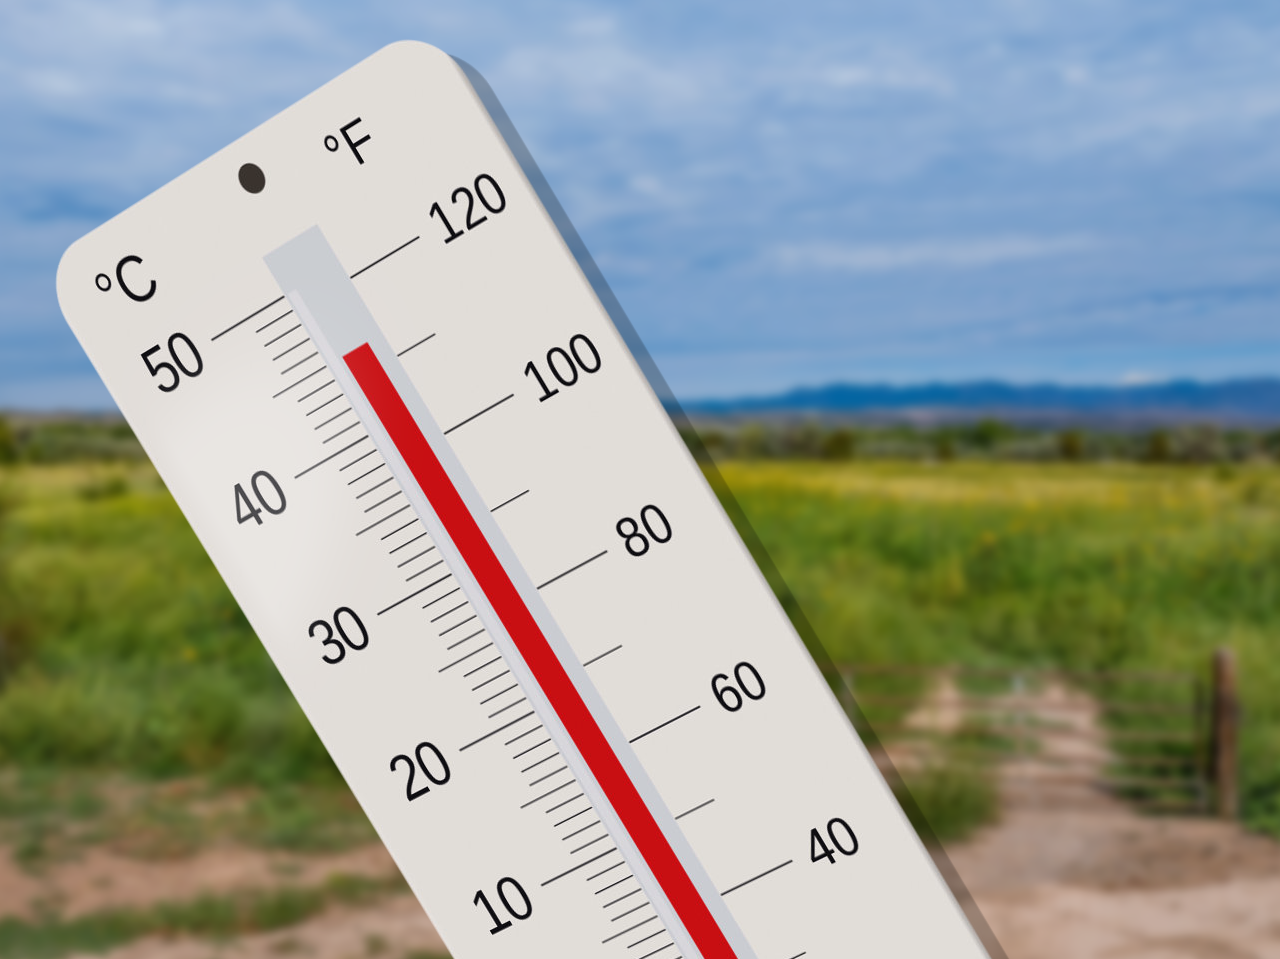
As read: **45** °C
